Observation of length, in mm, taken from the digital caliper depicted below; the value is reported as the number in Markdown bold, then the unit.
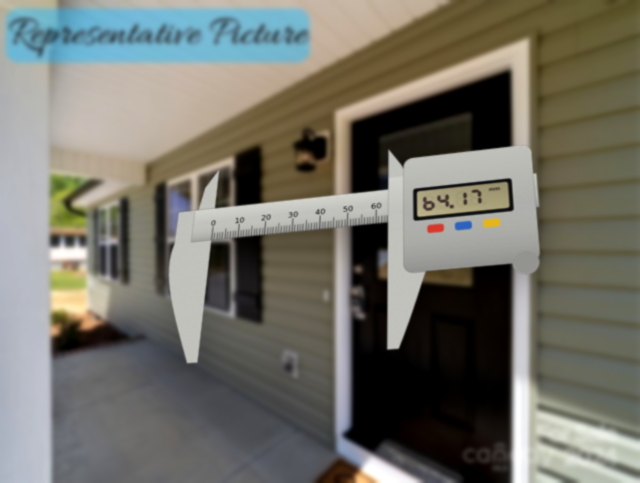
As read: **64.17** mm
